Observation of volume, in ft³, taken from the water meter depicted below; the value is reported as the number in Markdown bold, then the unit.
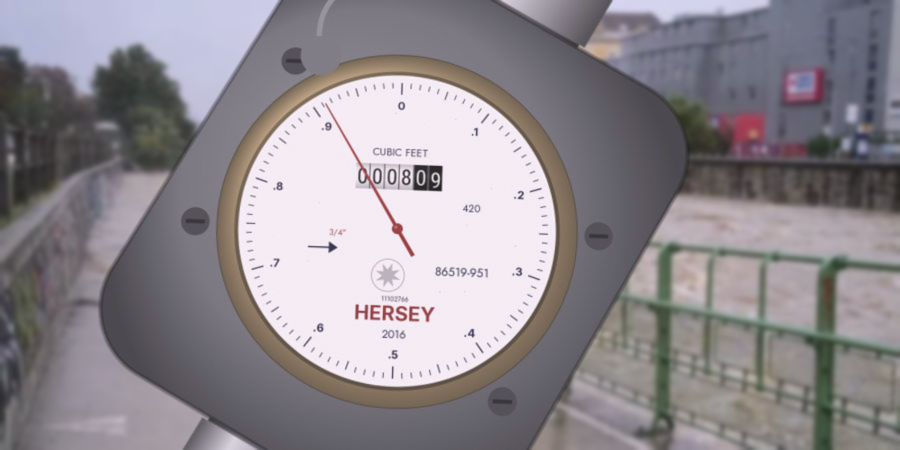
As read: **808.91** ft³
